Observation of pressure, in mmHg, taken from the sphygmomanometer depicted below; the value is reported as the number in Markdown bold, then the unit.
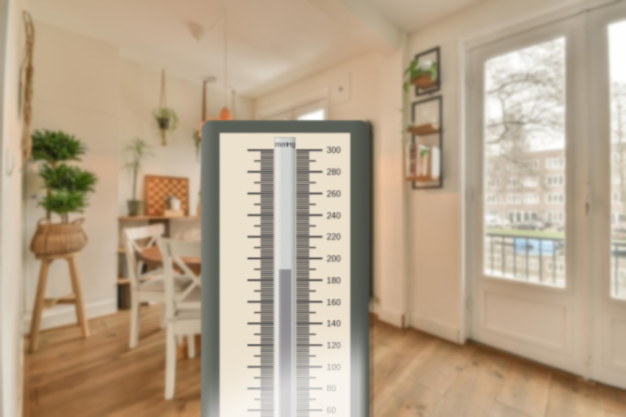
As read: **190** mmHg
